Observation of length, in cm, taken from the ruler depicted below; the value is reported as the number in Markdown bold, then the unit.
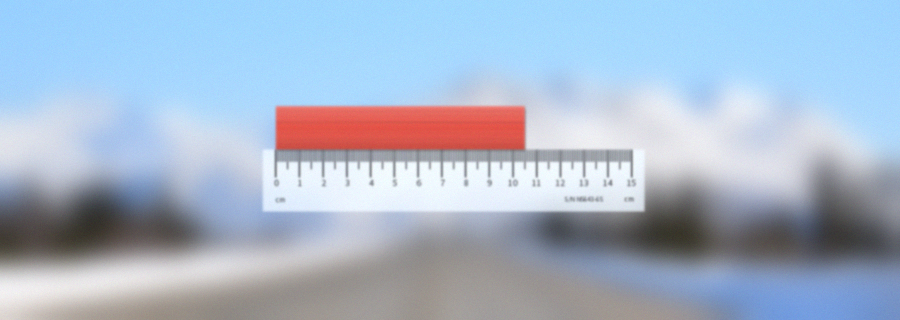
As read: **10.5** cm
